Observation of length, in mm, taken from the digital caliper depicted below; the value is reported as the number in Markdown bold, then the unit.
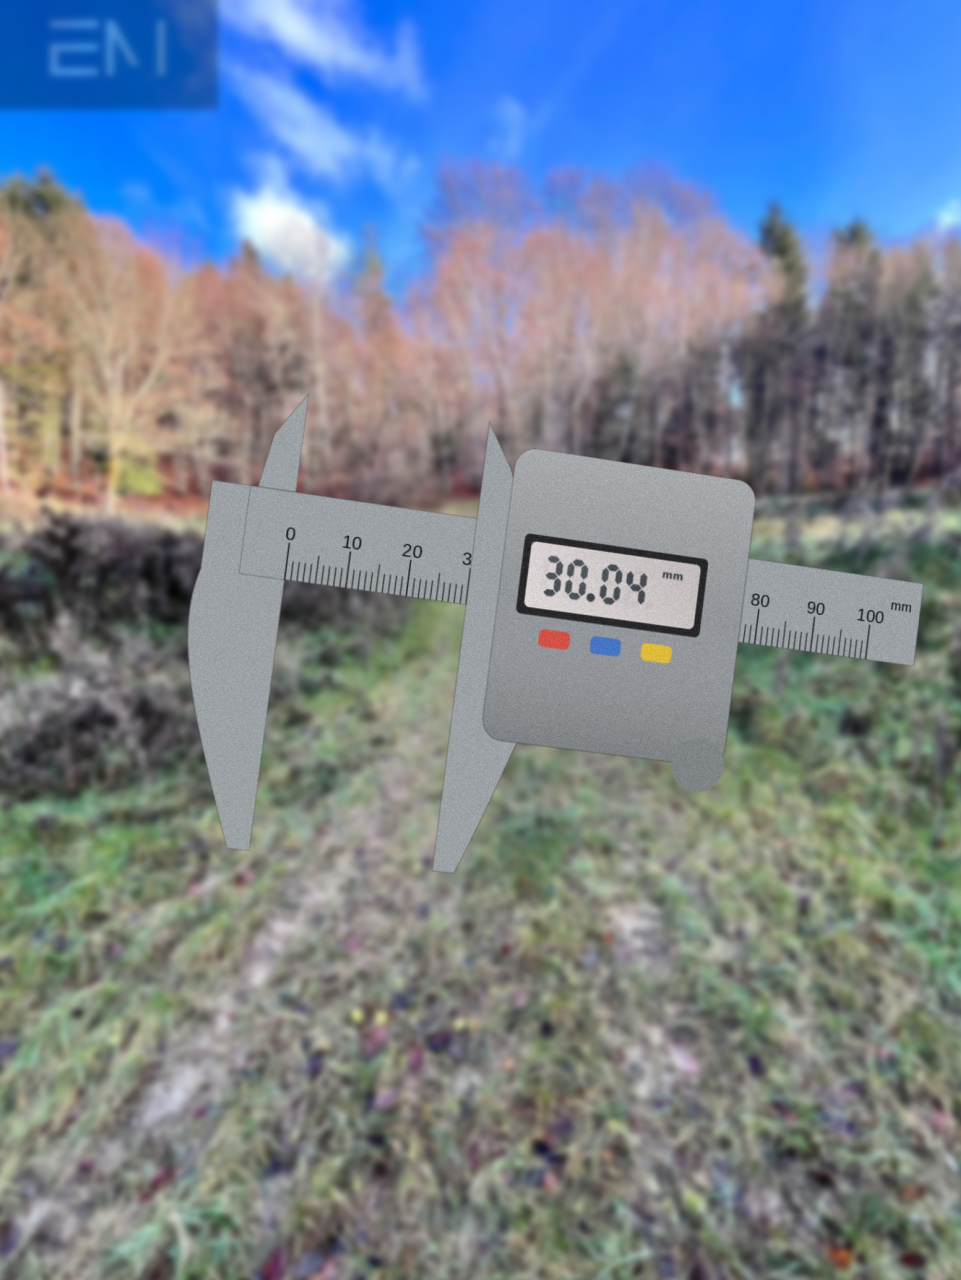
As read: **30.04** mm
